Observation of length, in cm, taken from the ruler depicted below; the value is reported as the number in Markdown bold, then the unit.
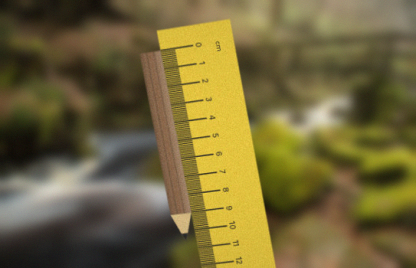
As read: **10.5** cm
